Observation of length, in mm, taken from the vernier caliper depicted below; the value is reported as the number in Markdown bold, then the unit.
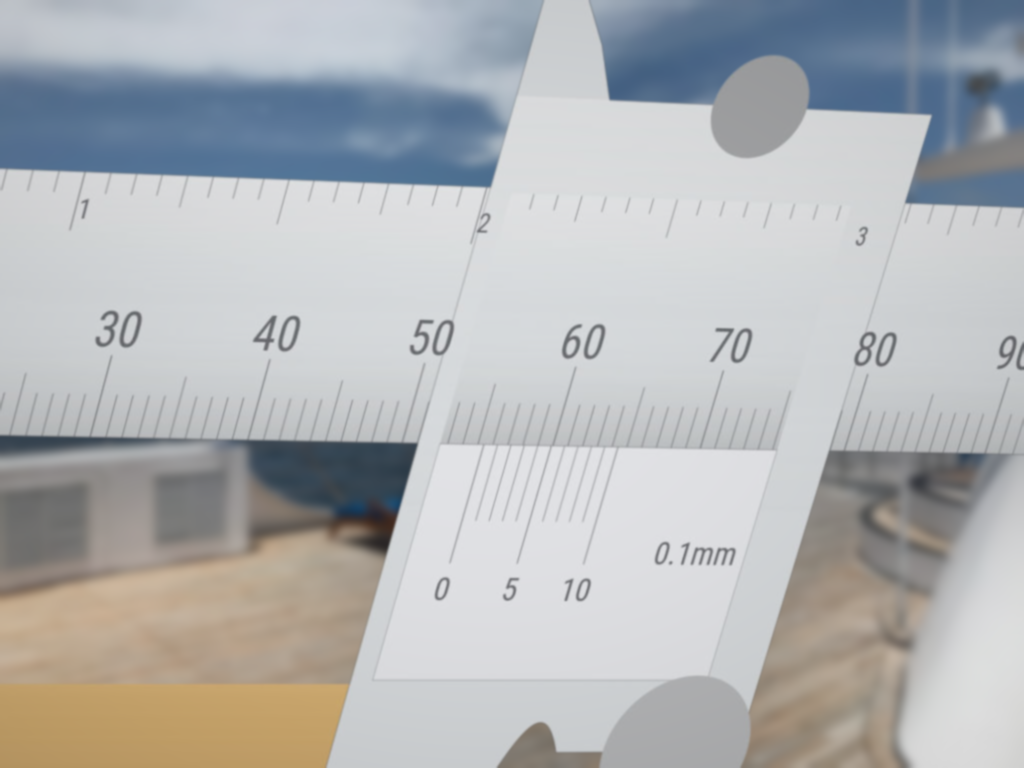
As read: **55.4** mm
